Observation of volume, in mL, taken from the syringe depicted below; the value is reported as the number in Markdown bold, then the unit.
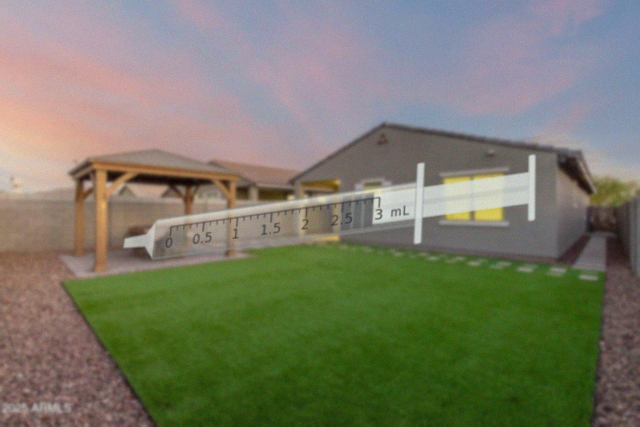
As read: **2.5** mL
